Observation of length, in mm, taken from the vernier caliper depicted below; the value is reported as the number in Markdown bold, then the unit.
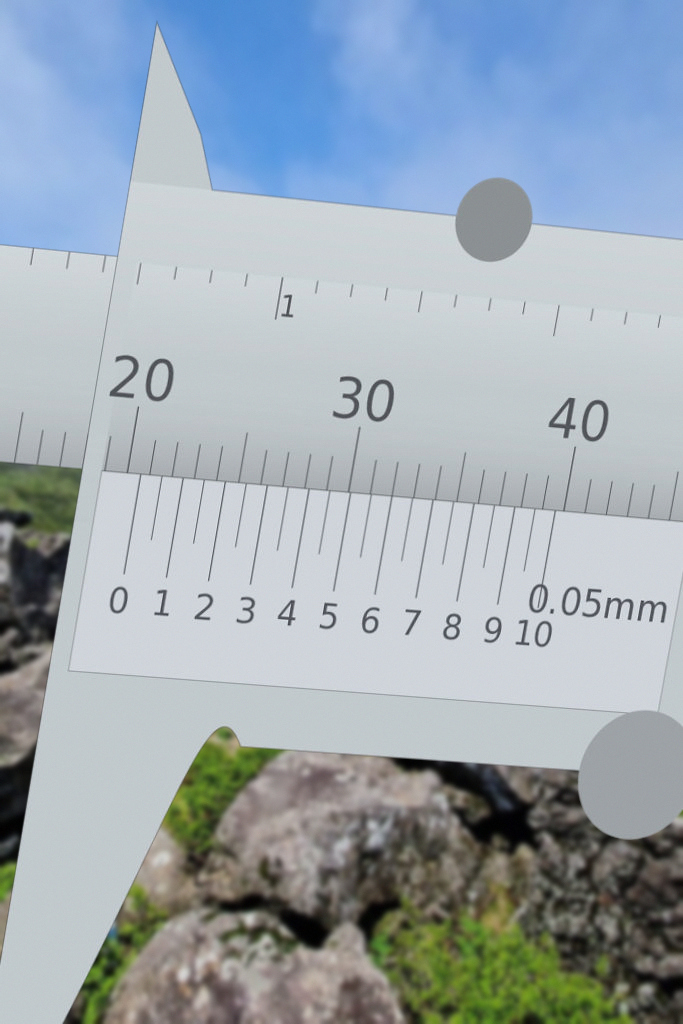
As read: **20.6** mm
